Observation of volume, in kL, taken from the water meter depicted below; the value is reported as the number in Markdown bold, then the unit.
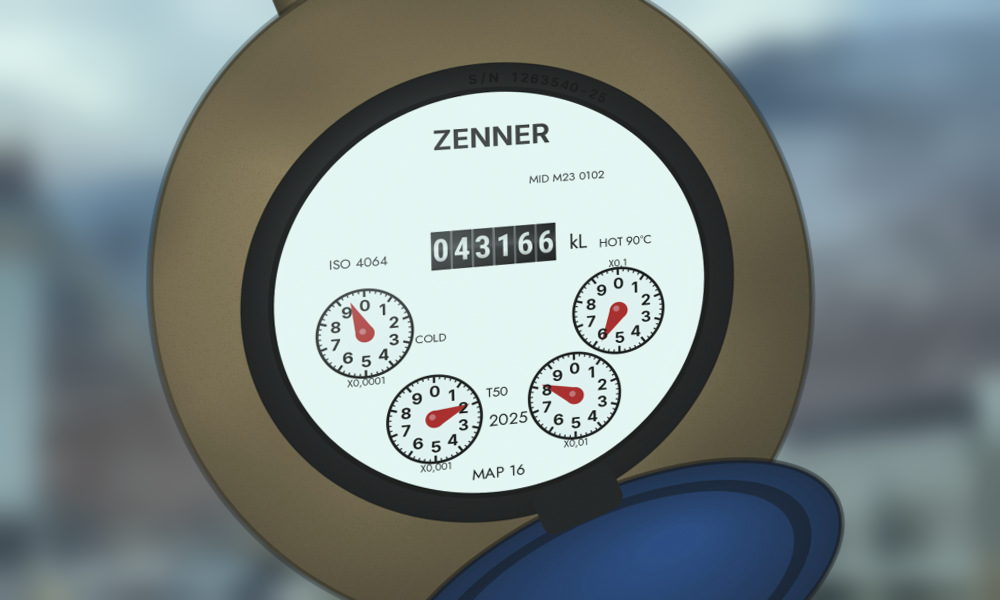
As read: **43166.5819** kL
